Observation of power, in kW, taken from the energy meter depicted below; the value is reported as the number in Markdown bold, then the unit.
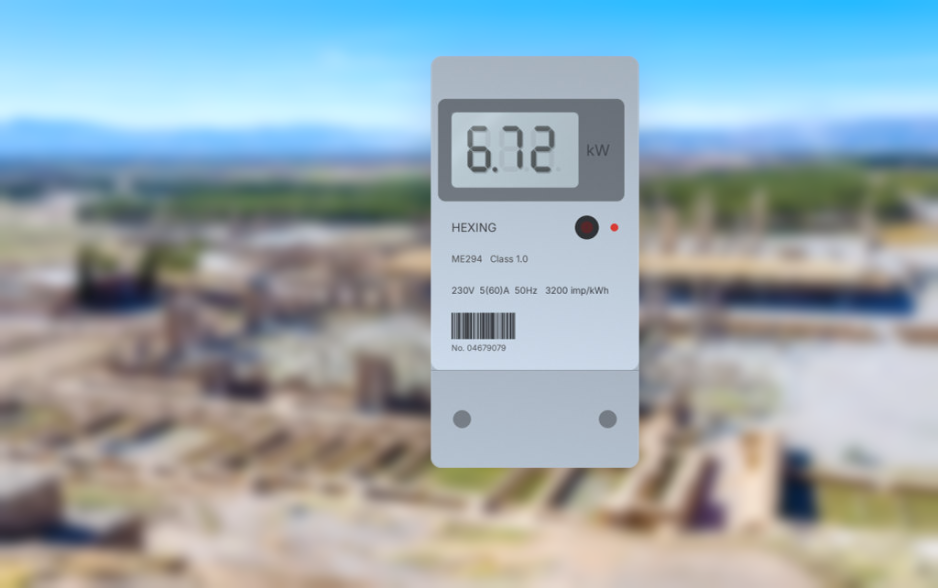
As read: **6.72** kW
